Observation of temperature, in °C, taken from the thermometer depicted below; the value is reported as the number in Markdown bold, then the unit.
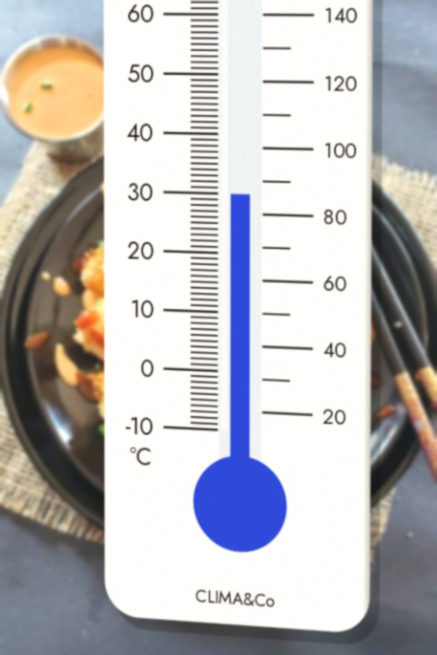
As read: **30** °C
